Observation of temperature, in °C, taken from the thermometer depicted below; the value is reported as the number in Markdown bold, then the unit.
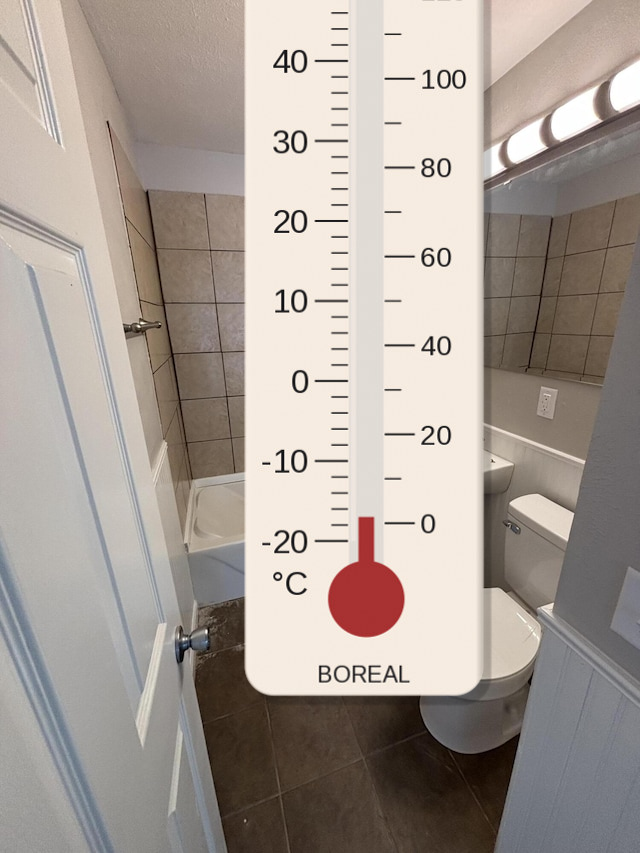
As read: **-17** °C
